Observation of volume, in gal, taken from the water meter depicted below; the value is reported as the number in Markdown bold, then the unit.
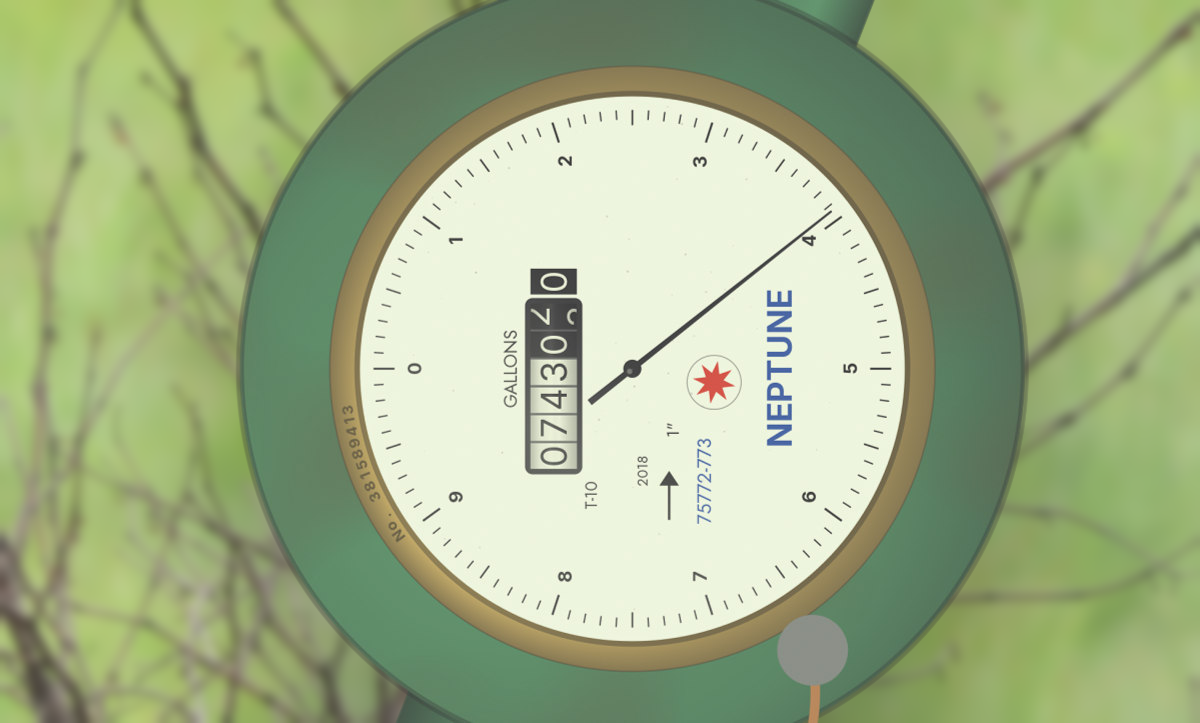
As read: **743023.9** gal
